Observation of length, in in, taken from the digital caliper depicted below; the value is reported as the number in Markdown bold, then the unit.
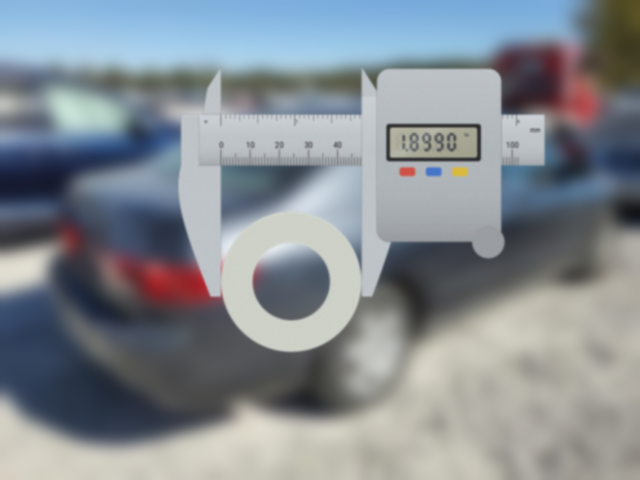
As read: **1.8990** in
